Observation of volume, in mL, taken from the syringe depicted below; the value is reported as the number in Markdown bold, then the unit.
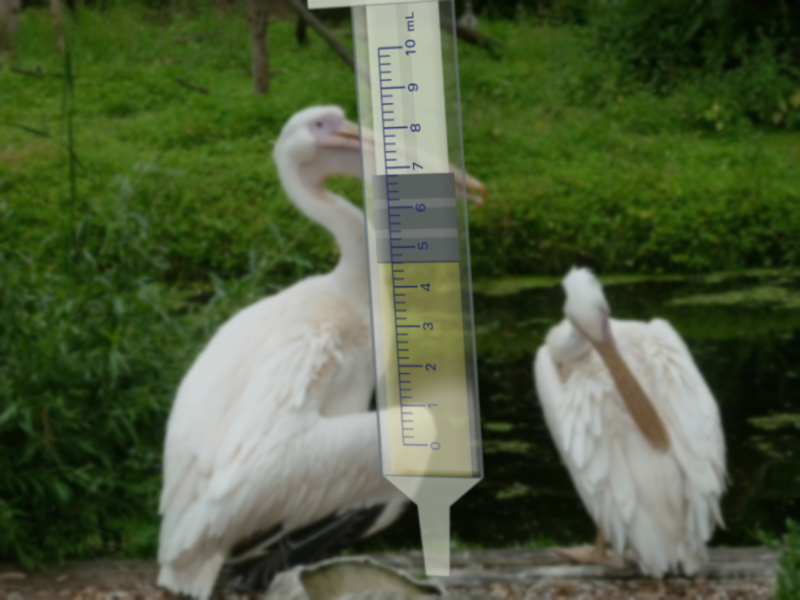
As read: **4.6** mL
